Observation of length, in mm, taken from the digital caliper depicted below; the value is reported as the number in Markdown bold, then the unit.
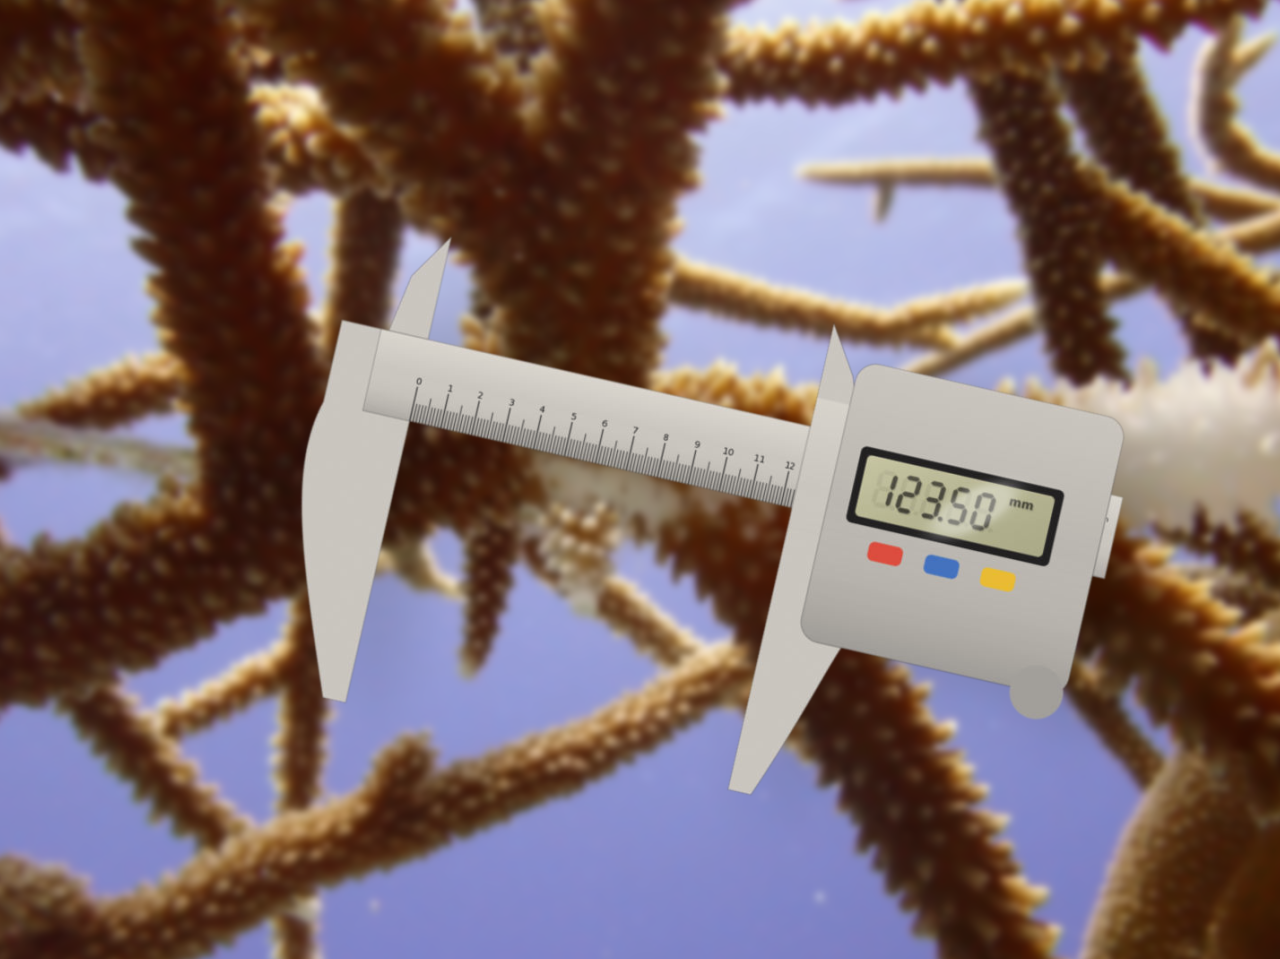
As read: **123.50** mm
